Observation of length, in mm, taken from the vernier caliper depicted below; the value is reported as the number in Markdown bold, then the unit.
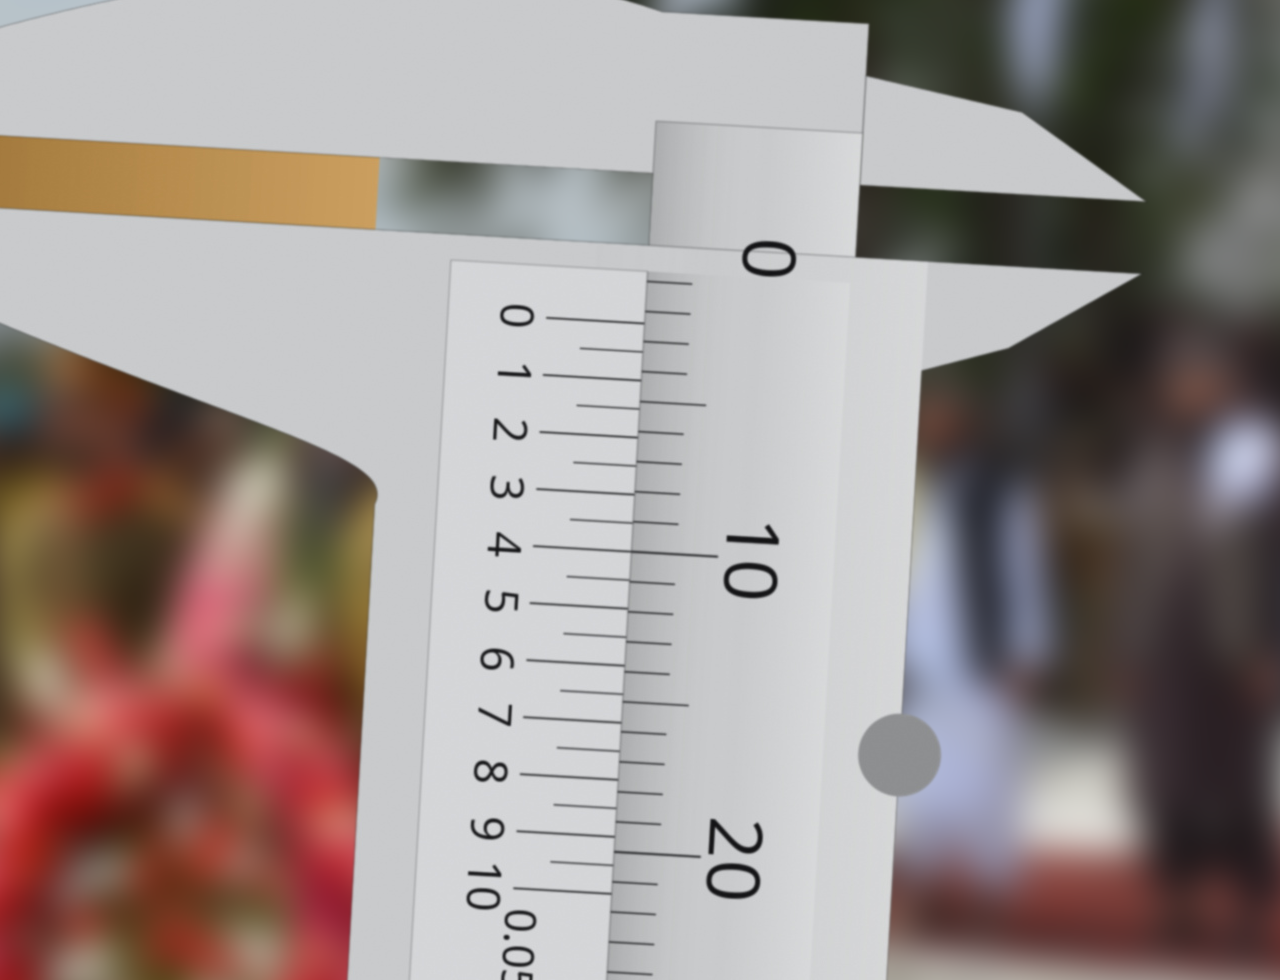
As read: **2.4** mm
